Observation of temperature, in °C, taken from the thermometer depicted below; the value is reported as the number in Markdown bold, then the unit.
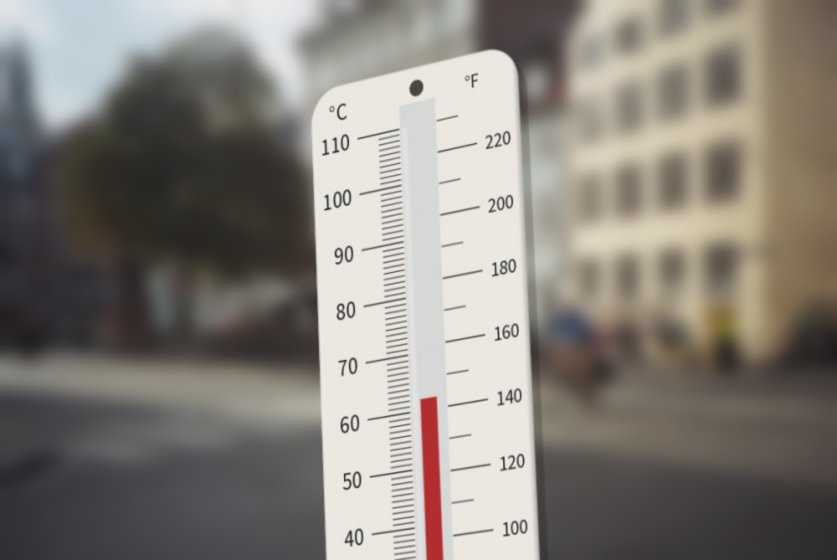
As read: **62** °C
